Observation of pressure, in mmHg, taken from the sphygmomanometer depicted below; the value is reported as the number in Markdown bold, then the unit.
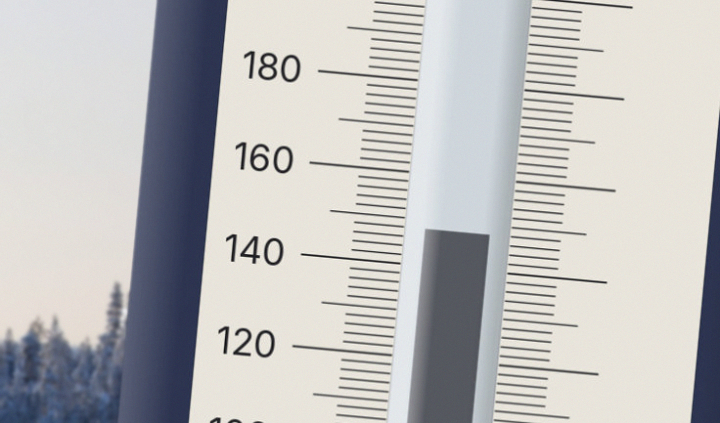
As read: **148** mmHg
